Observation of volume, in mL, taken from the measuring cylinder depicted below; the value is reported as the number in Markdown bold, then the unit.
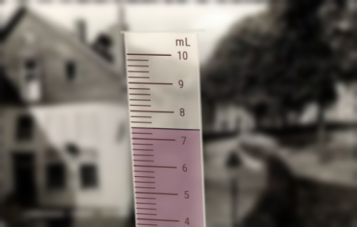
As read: **7.4** mL
